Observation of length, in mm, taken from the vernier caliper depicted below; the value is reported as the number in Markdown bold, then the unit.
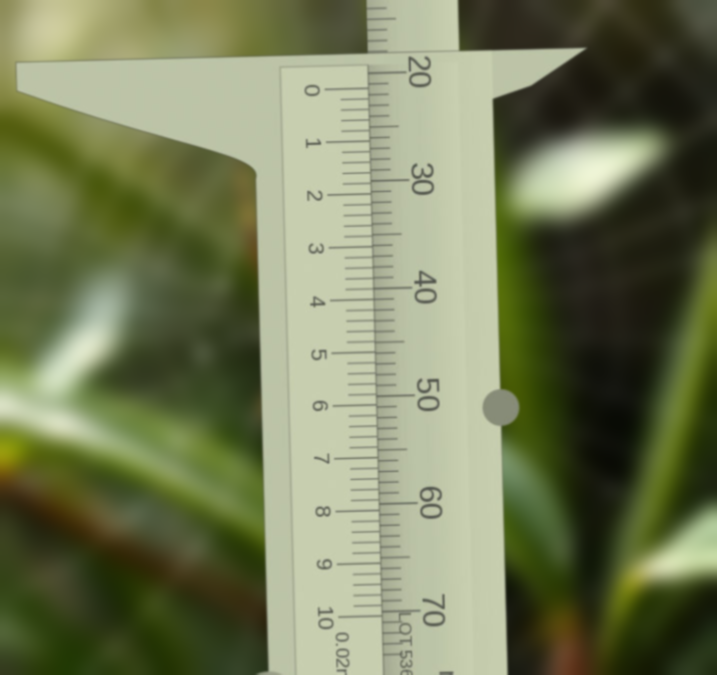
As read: **21.4** mm
